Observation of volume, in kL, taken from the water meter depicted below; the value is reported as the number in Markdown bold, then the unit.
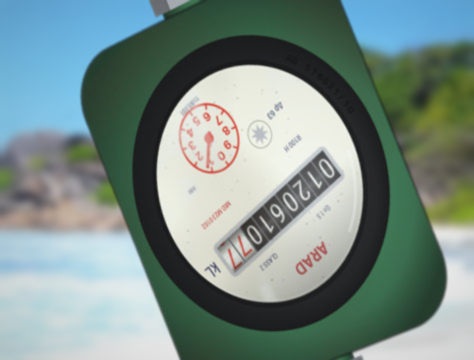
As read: **120610.771** kL
